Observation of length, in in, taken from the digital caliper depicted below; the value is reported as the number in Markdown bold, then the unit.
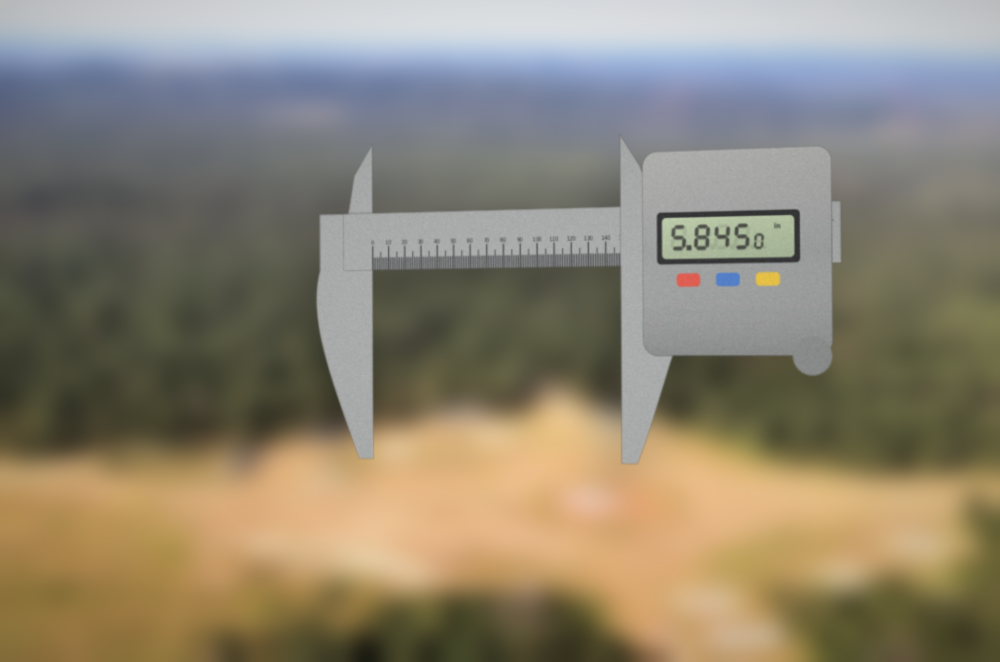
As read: **5.8450** in
